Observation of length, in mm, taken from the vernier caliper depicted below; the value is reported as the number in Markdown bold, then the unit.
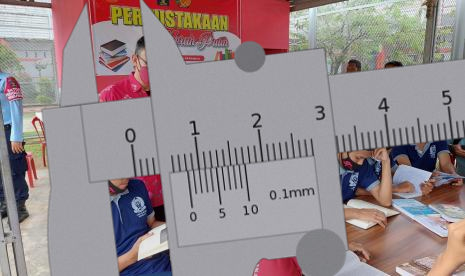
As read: **8.2** mm
